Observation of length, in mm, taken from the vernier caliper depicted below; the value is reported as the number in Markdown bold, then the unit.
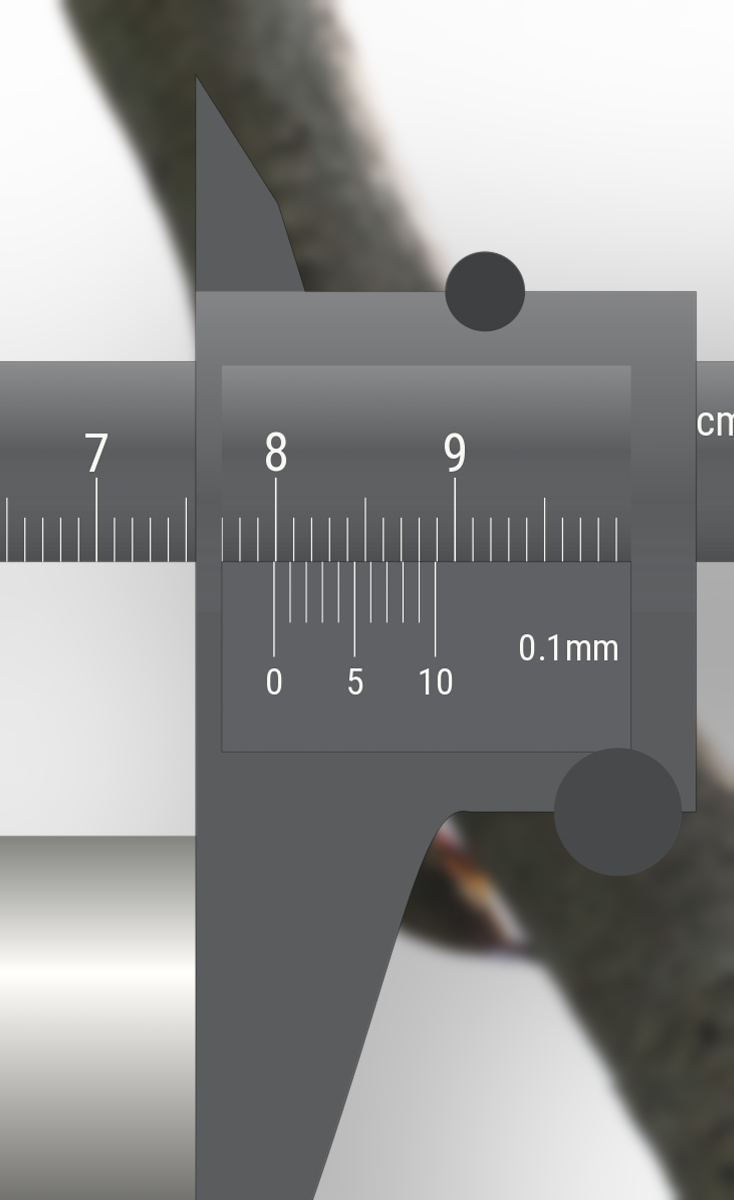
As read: **79.9** mm
